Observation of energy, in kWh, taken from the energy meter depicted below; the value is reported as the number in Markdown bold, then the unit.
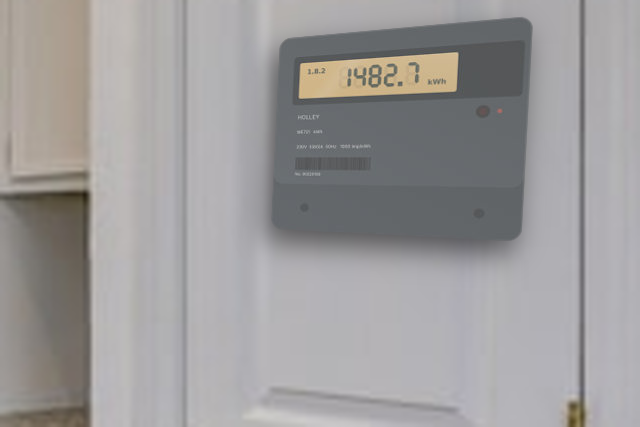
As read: **1482.7** kWh
